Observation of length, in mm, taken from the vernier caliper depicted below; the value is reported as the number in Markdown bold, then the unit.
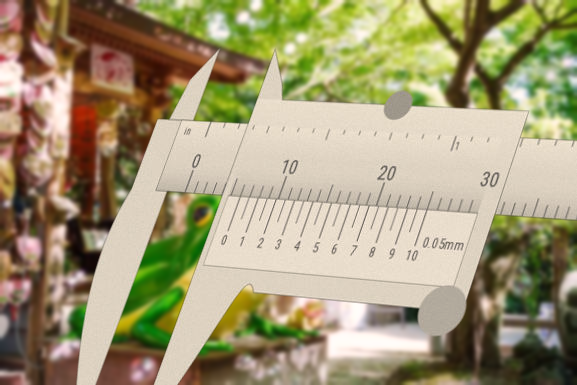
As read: **6.0** mm
